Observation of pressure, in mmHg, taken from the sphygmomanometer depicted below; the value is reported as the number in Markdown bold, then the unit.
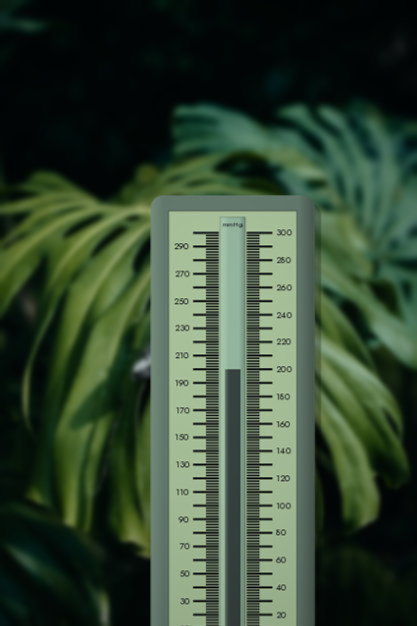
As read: **200** mmHg
